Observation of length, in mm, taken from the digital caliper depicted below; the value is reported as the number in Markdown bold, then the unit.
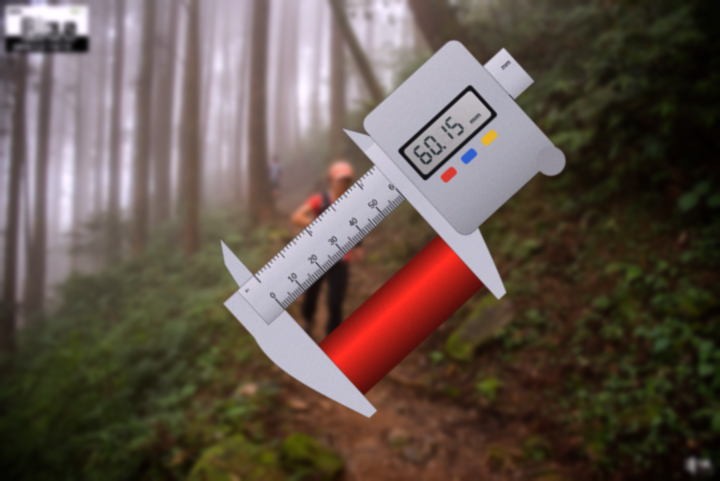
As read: **60.15** mm
